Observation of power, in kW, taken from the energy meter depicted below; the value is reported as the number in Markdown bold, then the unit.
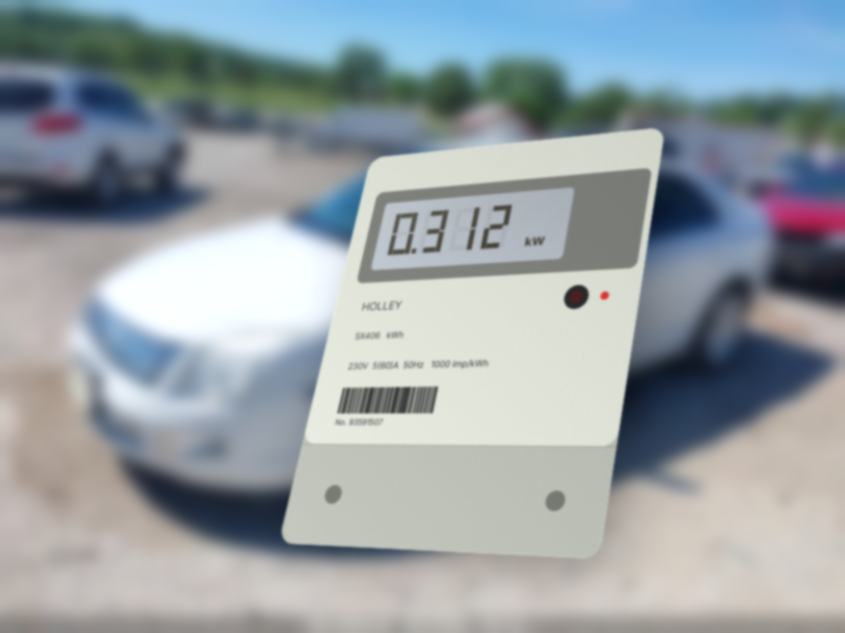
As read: **0.312** kW
